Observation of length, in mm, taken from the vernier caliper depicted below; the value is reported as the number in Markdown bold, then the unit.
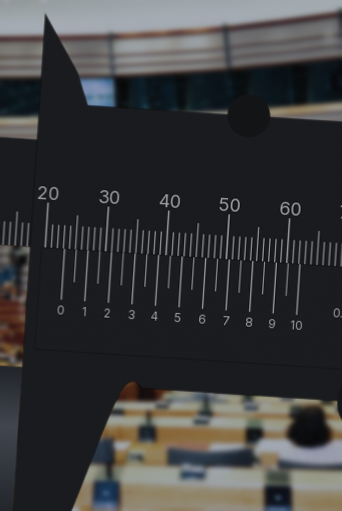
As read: **23.2** mm
